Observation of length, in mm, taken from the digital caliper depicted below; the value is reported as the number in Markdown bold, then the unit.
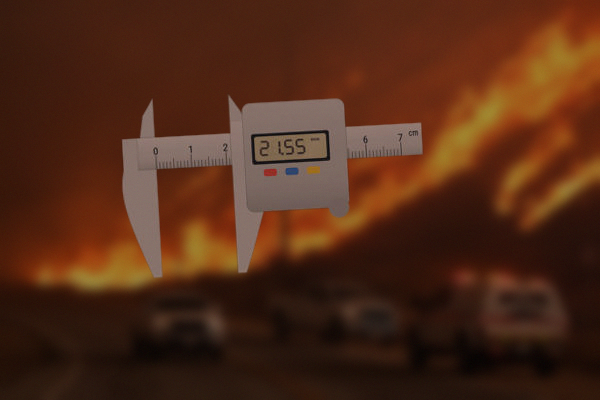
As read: **21.55** mm
